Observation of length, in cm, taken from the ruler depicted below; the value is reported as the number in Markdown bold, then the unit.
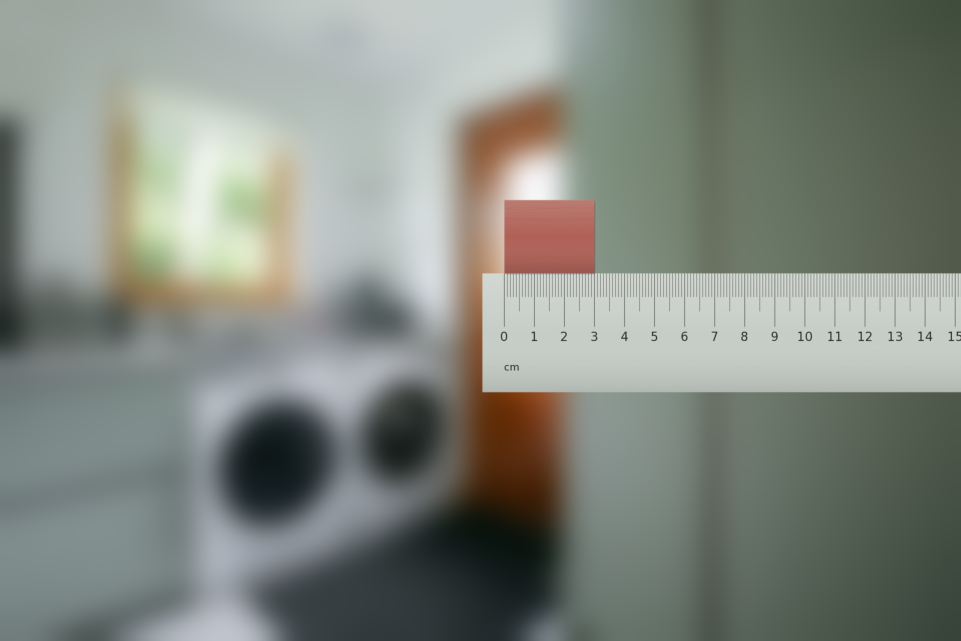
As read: **3** cm
